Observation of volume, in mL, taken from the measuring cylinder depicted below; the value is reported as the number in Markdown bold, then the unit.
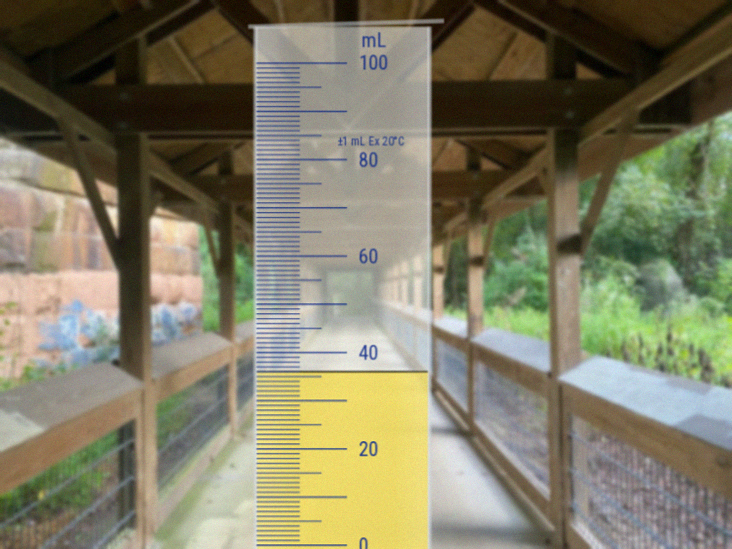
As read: **36** mL
